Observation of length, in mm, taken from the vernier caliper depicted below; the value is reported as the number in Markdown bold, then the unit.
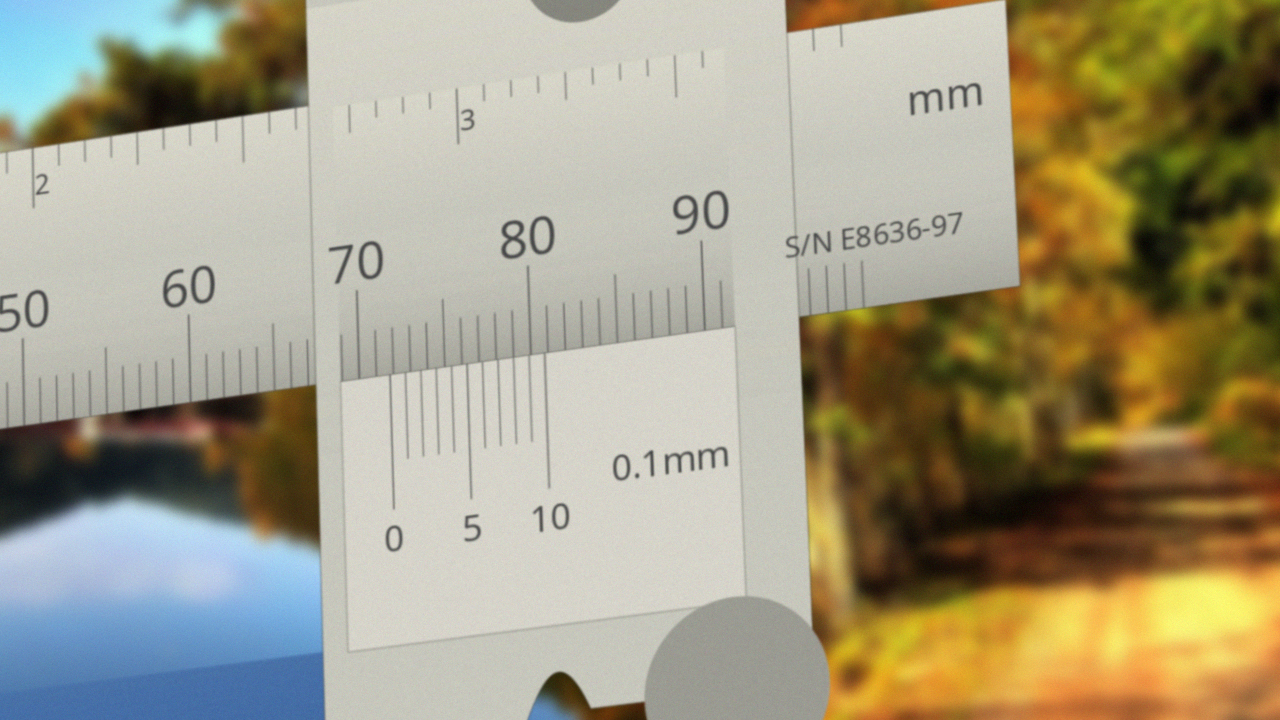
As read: **71.8** mm
